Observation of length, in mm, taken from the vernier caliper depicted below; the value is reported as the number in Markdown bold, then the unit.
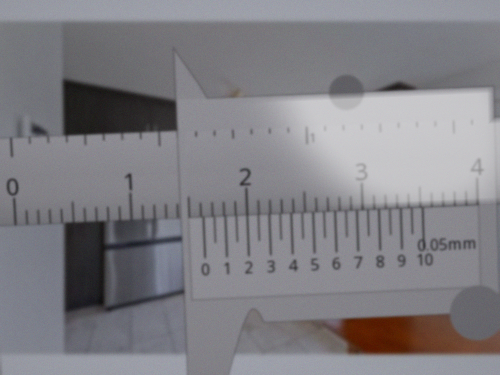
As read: **16.2** mm
